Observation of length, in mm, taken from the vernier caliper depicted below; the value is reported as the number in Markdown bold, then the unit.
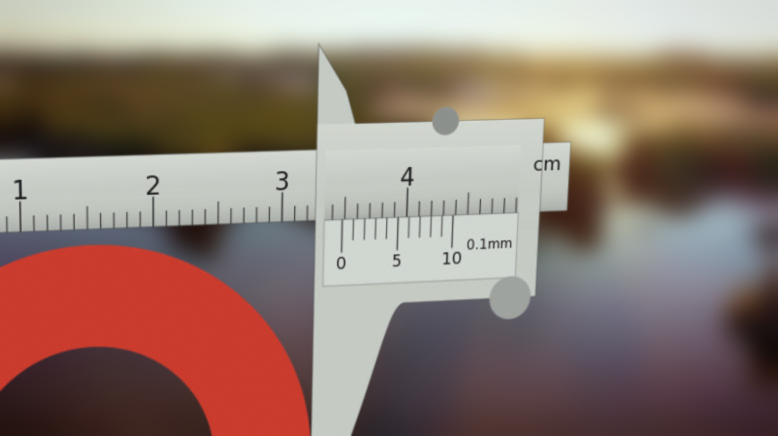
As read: **34.8** mm
